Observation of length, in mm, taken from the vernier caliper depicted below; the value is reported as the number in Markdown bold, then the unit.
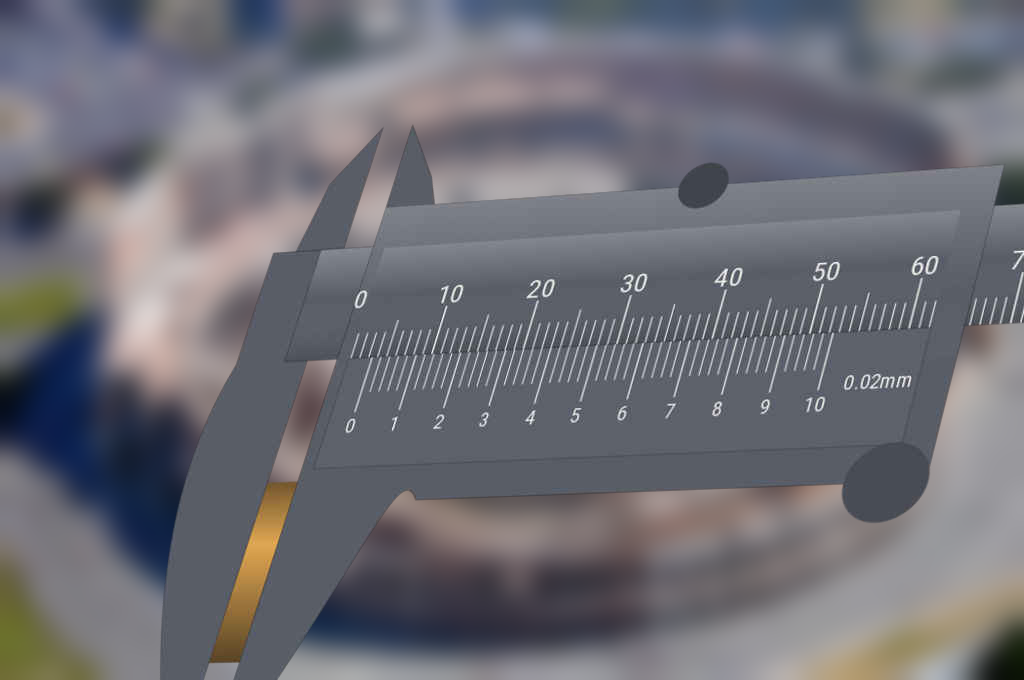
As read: **3.4** mm
